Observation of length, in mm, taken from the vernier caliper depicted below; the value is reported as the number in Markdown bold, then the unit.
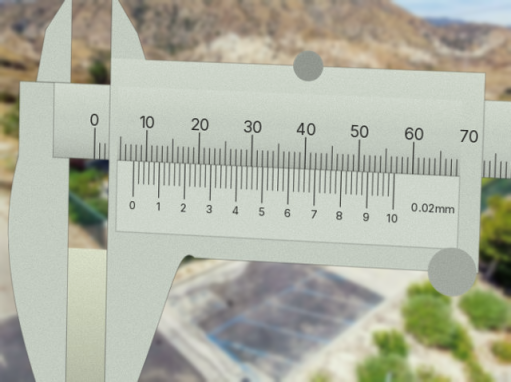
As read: **7.6** mm
